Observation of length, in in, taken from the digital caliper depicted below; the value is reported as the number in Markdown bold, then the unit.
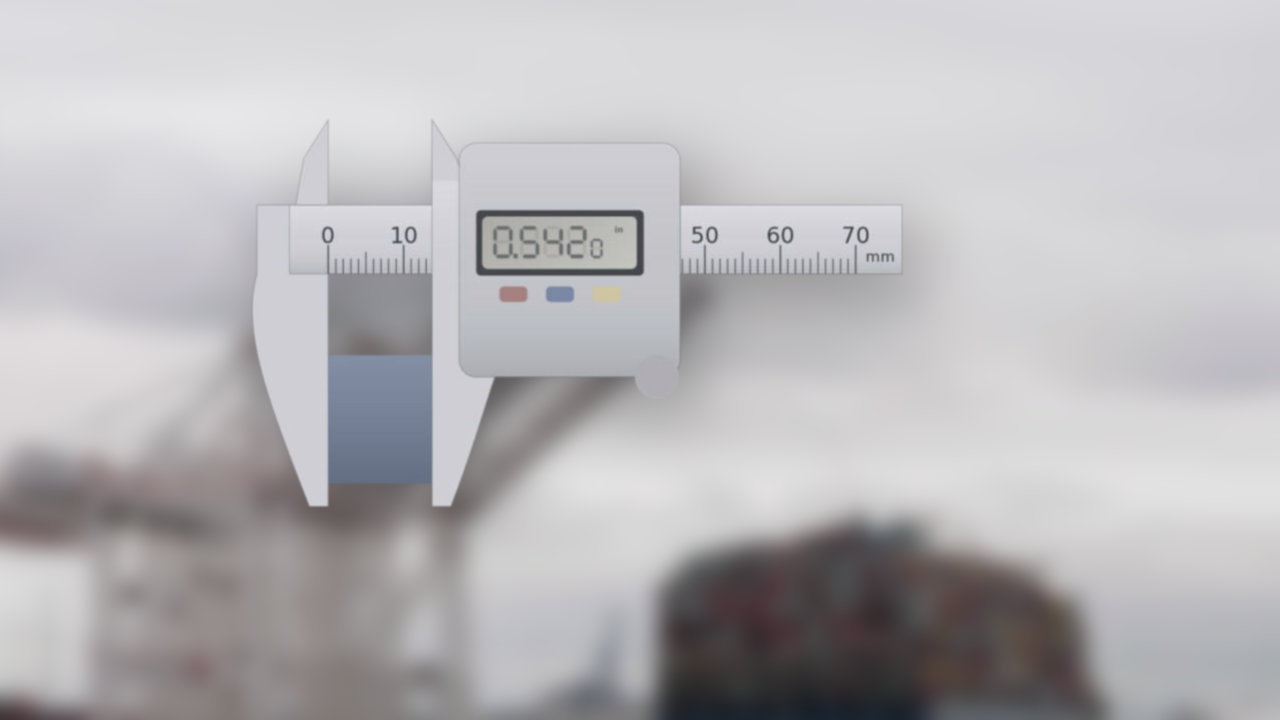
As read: **0.5420** in
